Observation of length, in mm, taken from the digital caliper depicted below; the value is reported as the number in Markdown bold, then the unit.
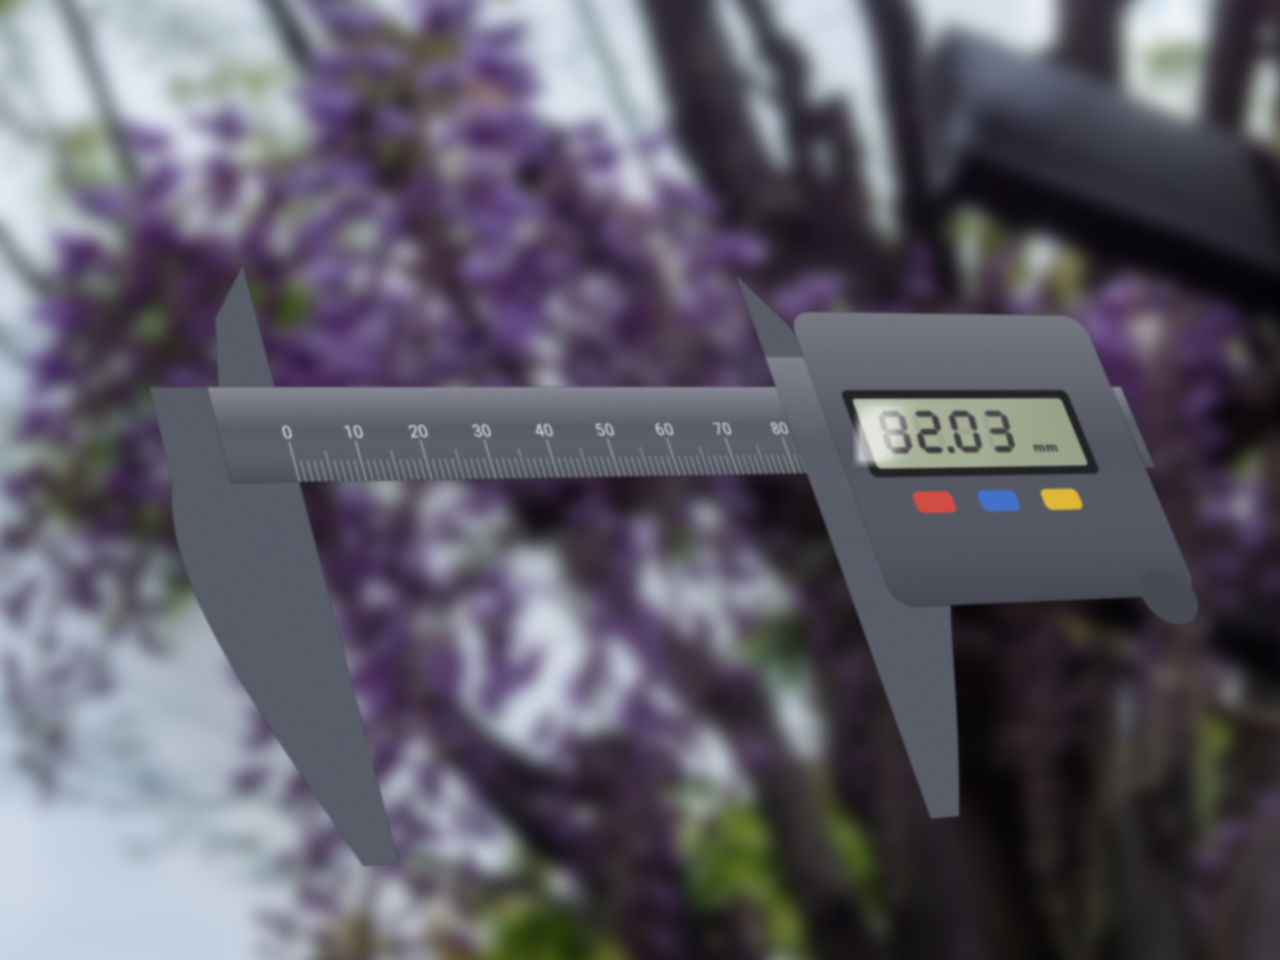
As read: **82.03** mm
